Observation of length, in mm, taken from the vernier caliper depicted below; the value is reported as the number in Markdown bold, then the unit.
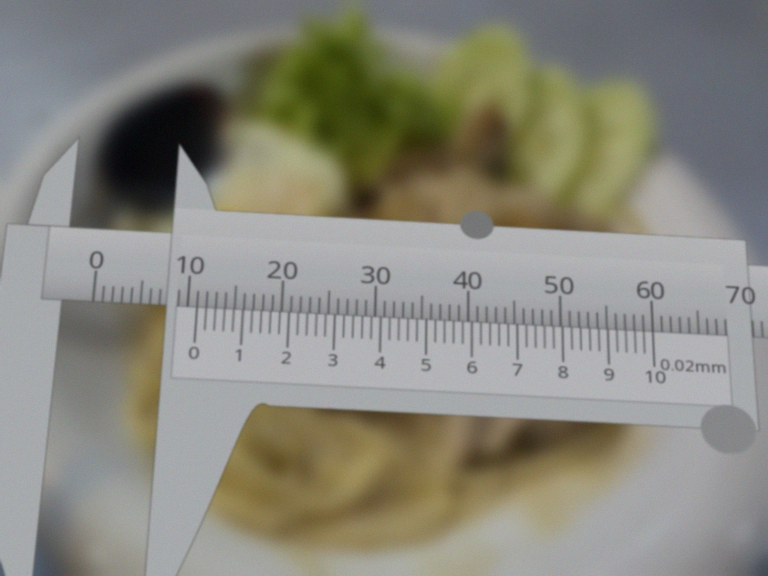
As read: **11.0** mm
